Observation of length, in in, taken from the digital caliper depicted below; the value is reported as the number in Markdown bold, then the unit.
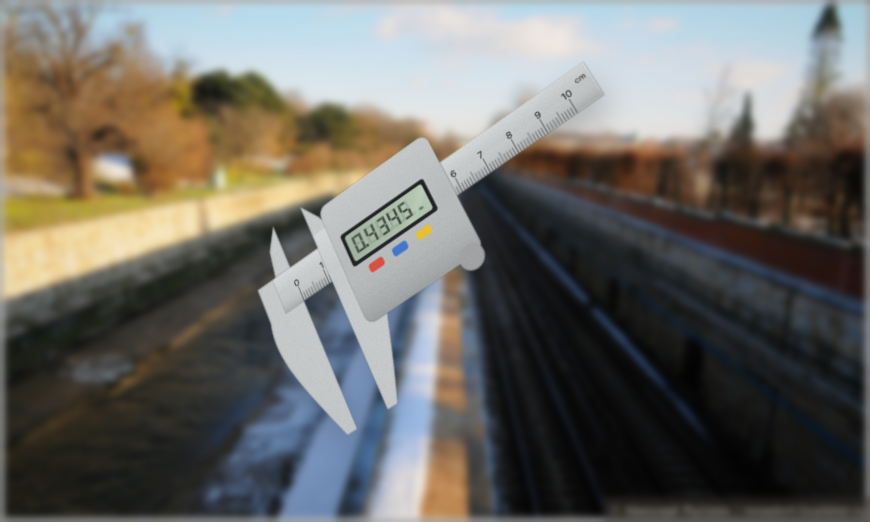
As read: **0.4345** in
